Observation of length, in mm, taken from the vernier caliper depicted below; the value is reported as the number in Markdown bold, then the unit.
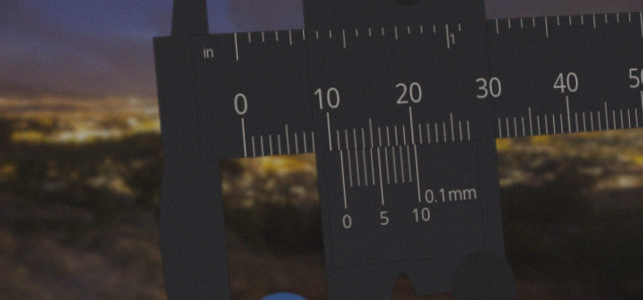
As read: **11.2** mm
